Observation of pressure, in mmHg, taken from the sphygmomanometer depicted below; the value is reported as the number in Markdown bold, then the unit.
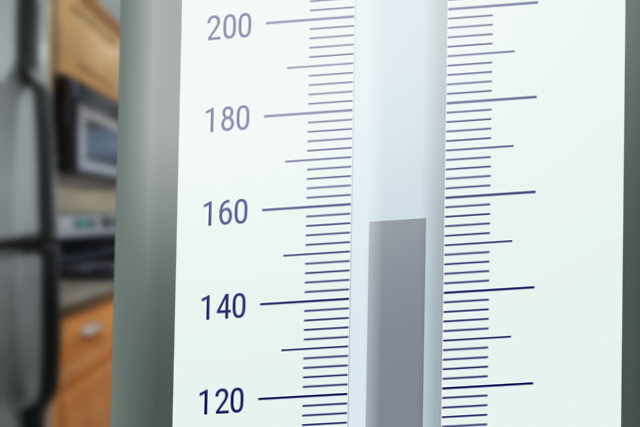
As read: **156** mmHg
